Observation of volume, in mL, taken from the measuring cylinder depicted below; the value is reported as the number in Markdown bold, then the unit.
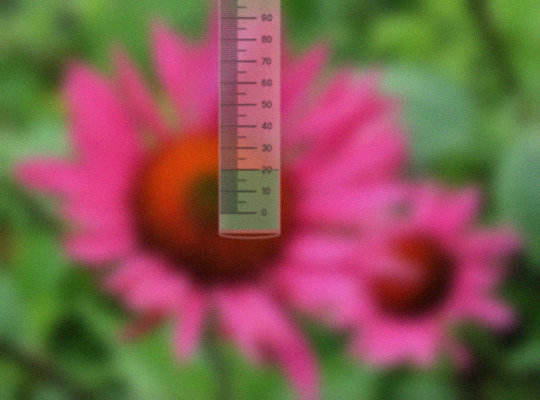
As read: **20** mL
